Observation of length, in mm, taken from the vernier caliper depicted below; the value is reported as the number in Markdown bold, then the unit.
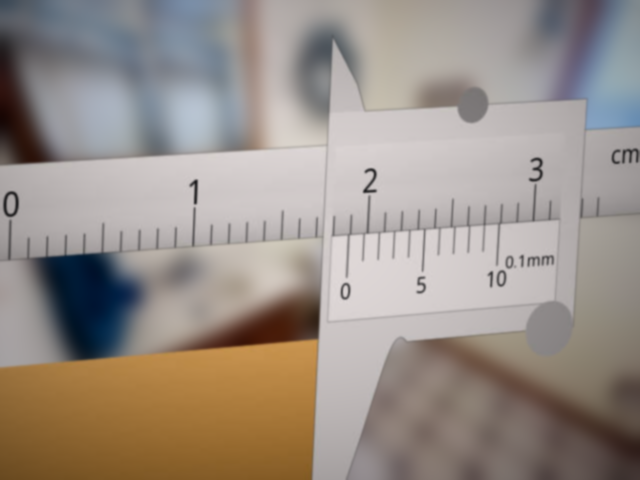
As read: **18.9** mm
